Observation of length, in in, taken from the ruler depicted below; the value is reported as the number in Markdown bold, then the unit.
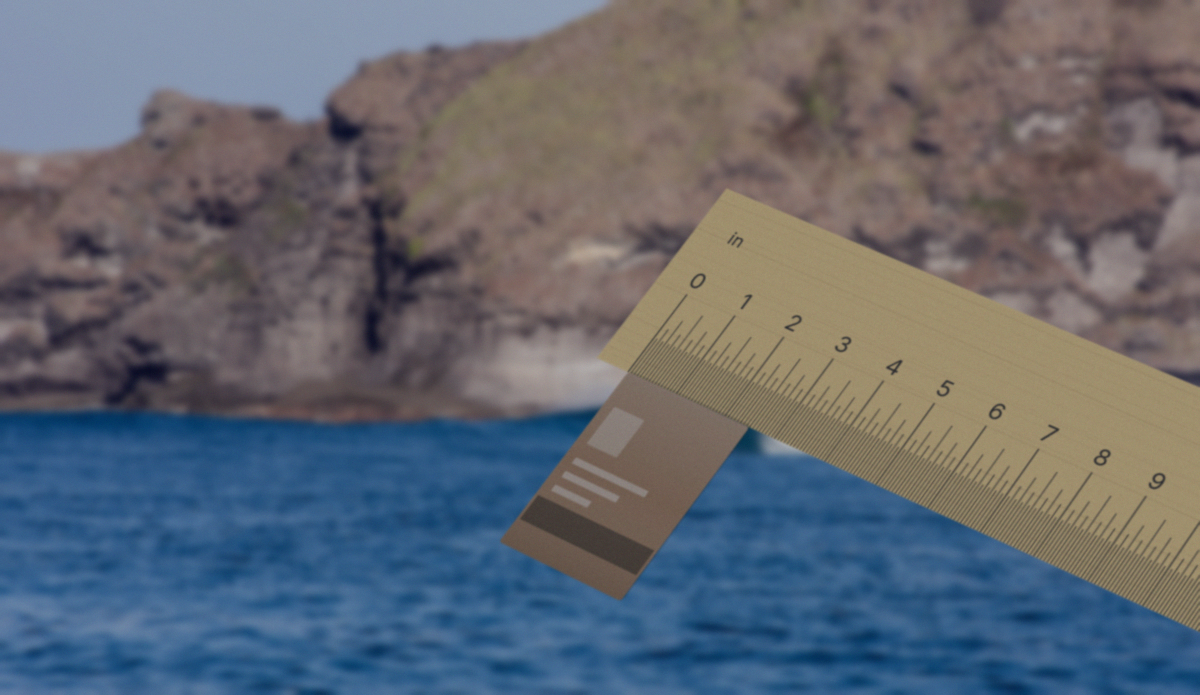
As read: **2.5** in
